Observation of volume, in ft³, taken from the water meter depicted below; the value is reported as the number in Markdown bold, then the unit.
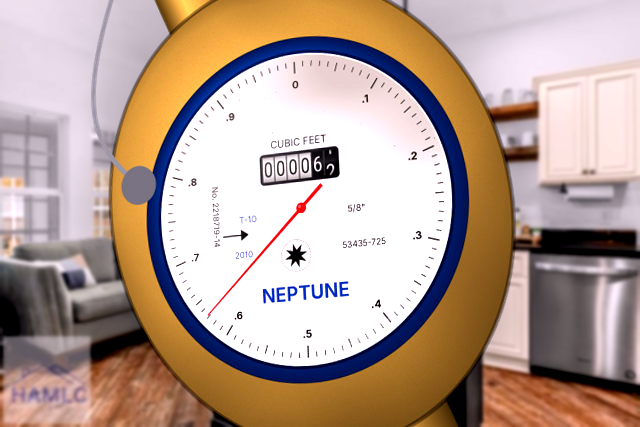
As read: **61.63** ft³
